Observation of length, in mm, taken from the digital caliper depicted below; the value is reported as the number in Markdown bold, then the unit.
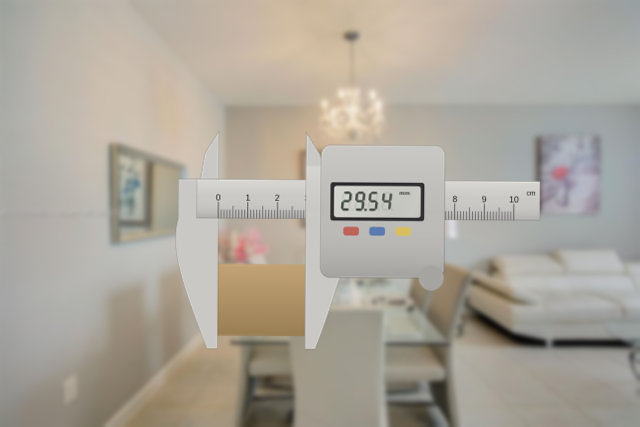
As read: **29.54** mm
